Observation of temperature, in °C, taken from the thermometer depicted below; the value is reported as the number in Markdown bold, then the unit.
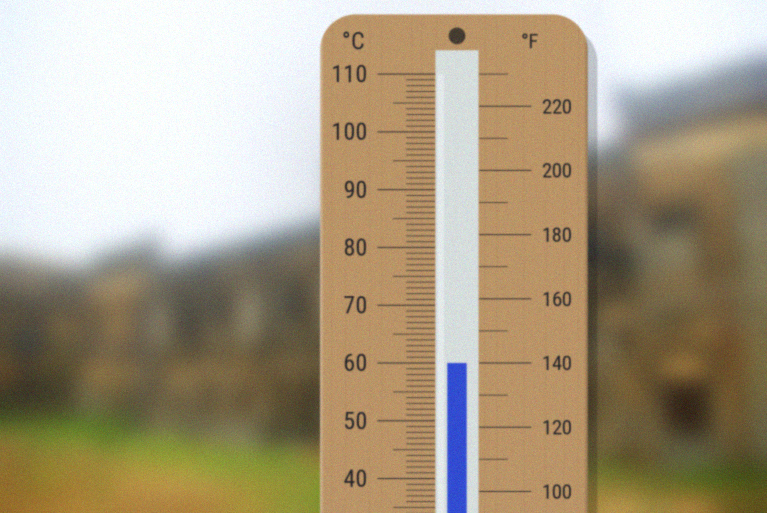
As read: **60** °C
